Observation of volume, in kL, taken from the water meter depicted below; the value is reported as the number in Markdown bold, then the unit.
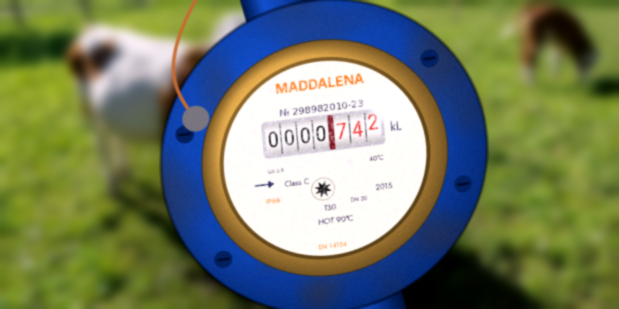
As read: **0.742** kL
